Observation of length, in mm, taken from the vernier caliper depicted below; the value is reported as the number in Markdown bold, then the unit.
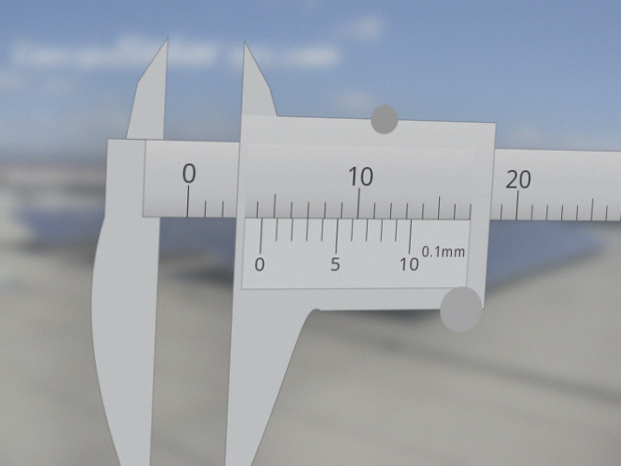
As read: **4.3** mm
